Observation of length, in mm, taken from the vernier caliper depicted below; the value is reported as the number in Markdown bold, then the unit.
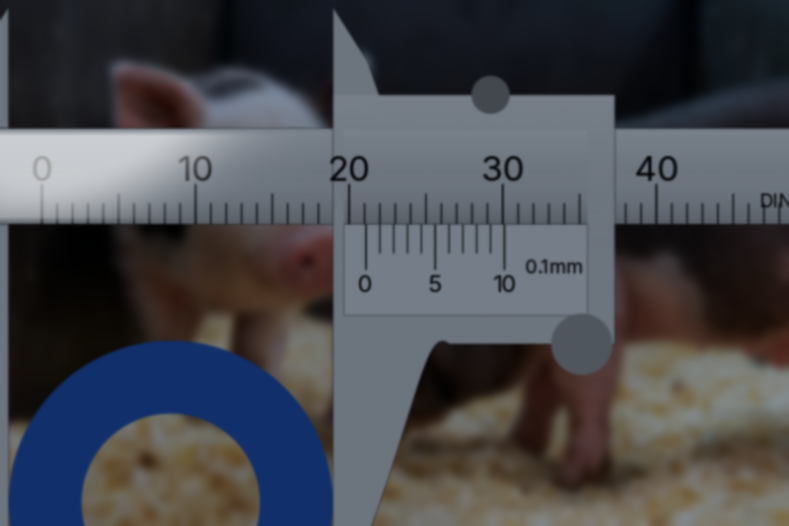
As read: **21.1** mm
